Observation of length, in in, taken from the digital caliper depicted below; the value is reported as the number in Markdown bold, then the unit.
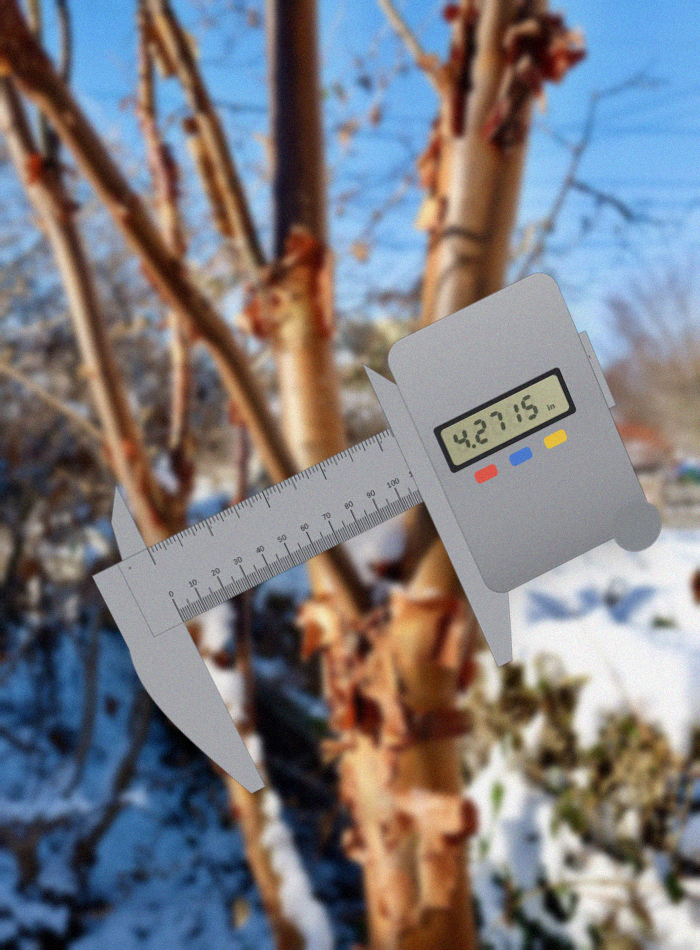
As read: **4.2715** in
